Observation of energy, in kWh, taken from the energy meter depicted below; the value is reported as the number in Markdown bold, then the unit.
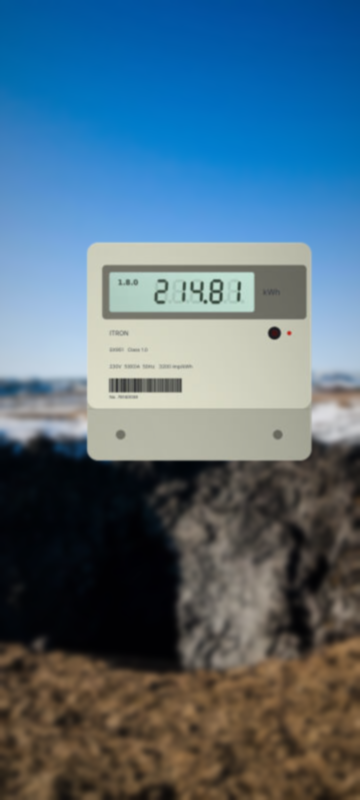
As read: **214.81** kWh
